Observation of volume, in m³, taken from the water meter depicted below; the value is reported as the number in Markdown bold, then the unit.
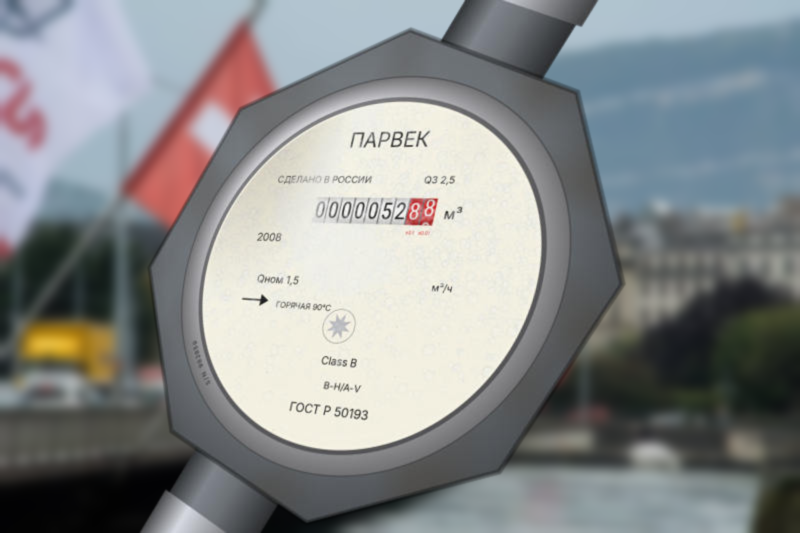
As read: **52.88** m³
